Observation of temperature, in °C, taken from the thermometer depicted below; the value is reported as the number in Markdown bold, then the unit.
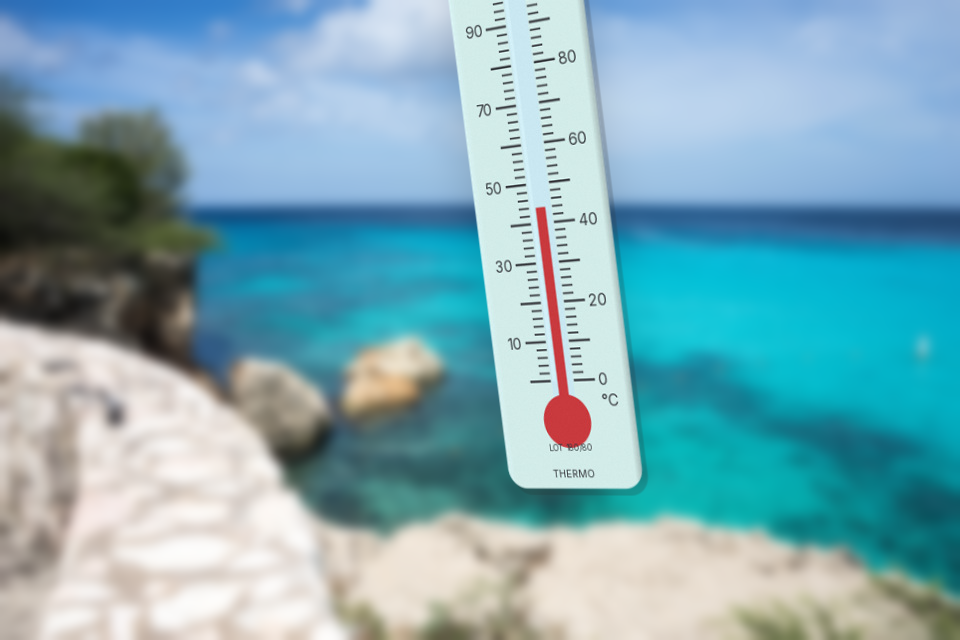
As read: **44** °C
